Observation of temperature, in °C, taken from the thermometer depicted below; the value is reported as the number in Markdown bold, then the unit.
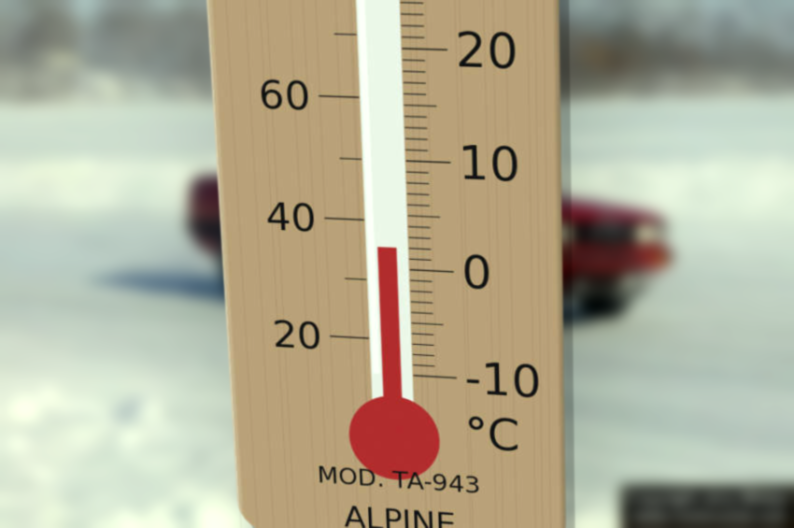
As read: **2** °C
